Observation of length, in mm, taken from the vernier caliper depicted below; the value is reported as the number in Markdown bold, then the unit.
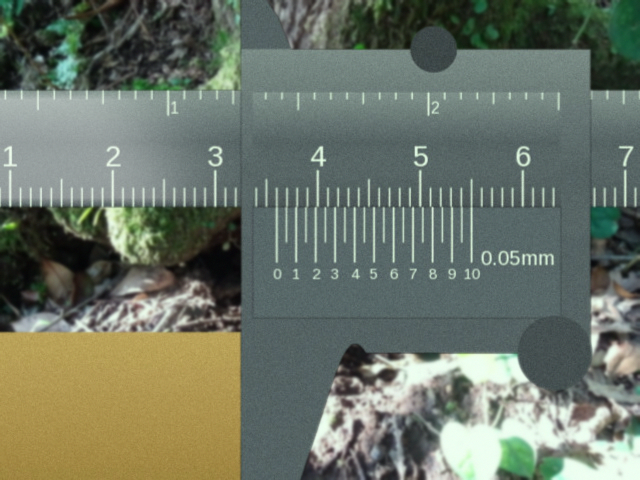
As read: **36.0** mm
